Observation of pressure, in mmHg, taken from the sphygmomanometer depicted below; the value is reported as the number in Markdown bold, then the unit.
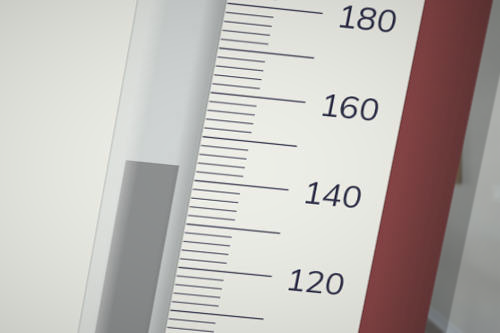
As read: **143** mmHg
